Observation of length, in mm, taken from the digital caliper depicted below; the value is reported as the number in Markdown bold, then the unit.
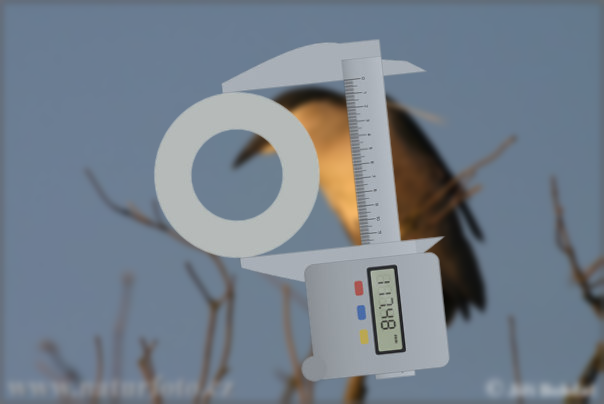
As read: **117.48** mm
